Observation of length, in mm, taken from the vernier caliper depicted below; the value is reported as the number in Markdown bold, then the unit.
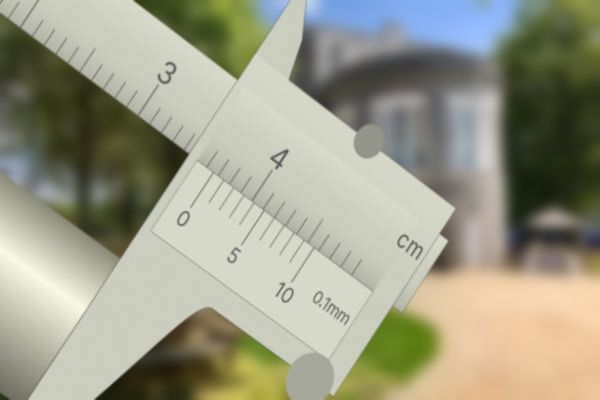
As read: **36.6** mm
